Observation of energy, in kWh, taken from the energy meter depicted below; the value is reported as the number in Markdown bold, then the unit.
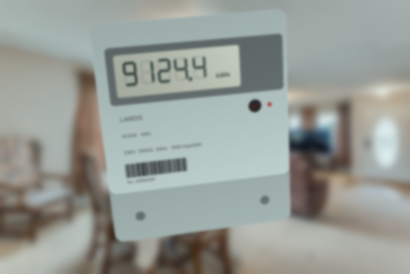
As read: **9124.4** kWh
